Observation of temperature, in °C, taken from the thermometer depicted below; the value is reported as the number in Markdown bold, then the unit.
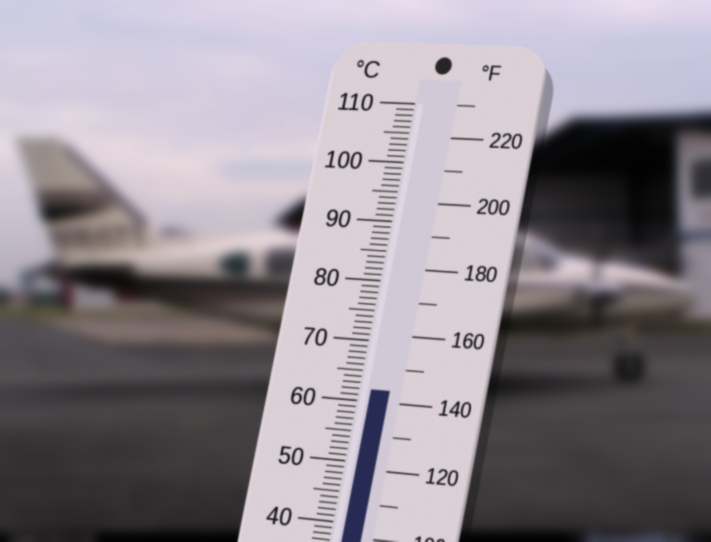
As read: **62** °C
